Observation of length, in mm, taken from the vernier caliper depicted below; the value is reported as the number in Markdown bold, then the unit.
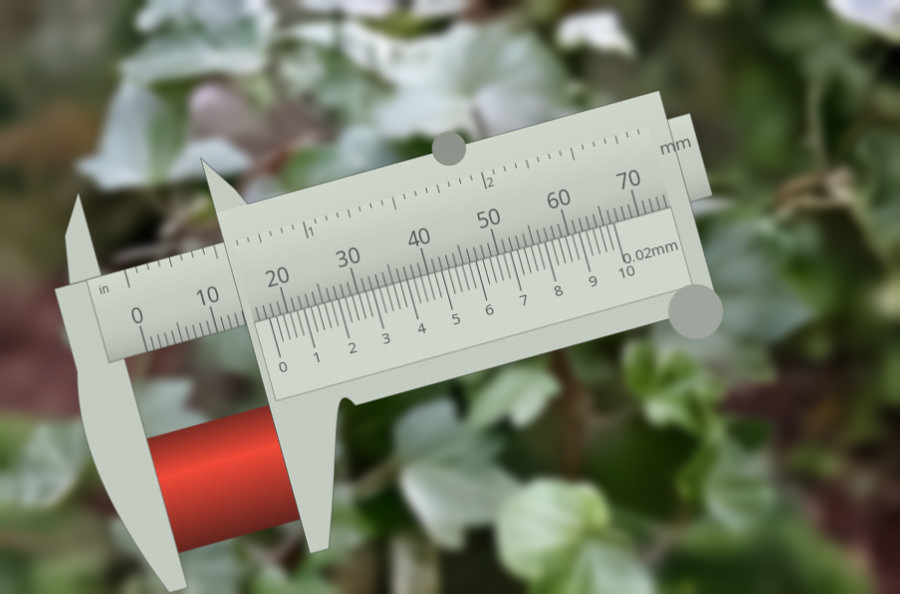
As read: **17.4** mm
